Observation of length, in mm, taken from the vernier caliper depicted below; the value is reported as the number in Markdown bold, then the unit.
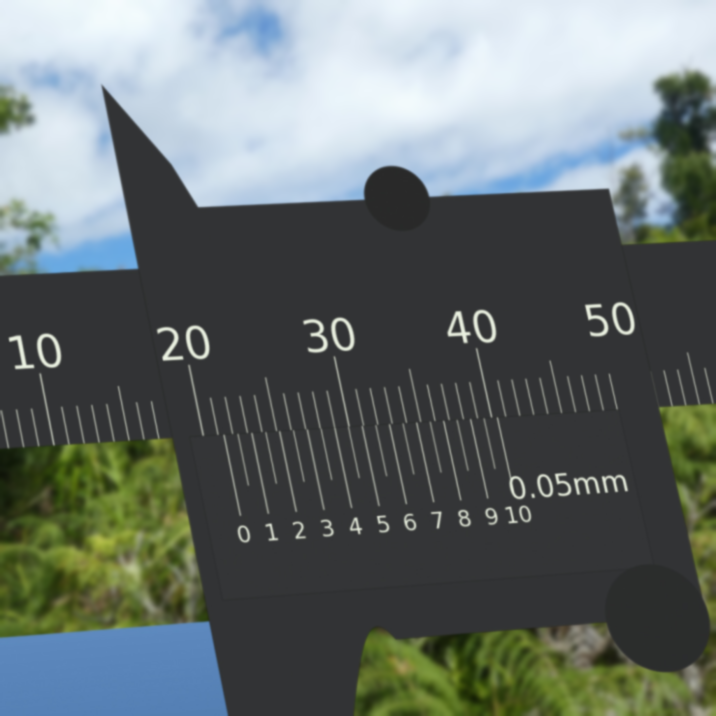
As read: **21.4** mm
